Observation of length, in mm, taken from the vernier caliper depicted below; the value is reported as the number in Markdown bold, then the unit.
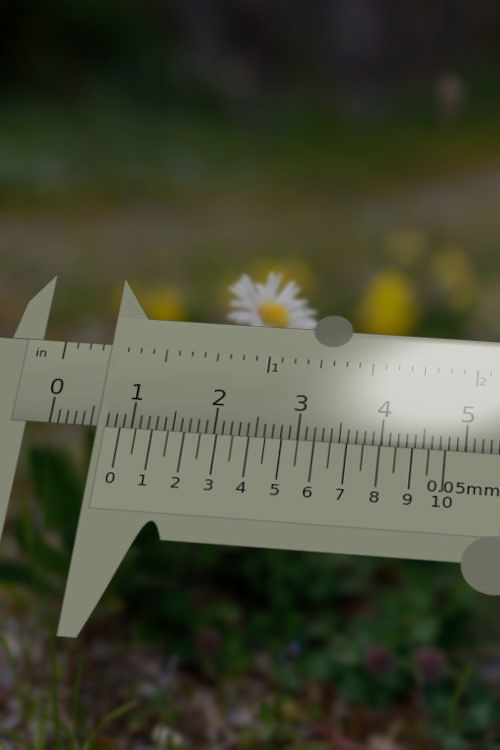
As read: **8.6** mm
